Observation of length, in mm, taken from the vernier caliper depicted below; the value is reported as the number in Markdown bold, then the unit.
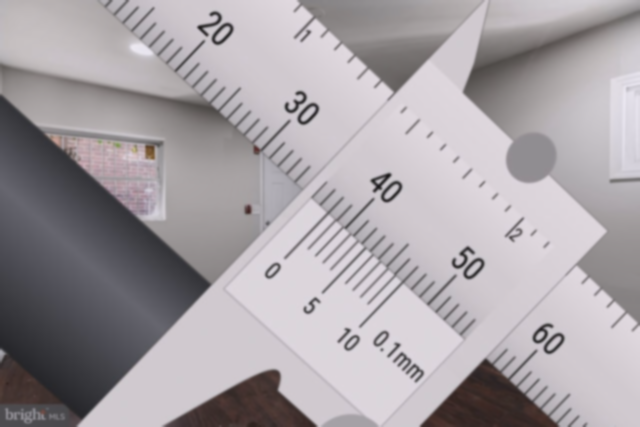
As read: **38.0** mm
